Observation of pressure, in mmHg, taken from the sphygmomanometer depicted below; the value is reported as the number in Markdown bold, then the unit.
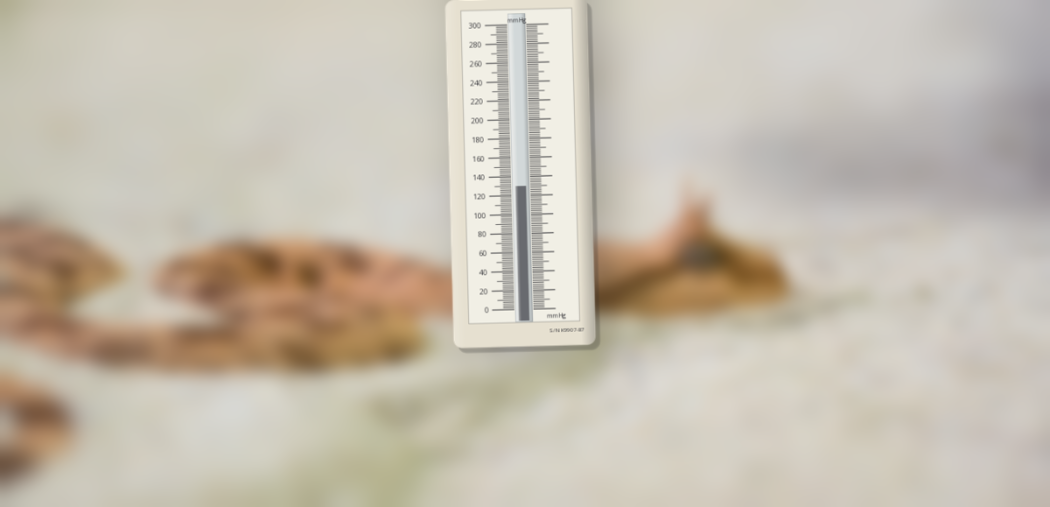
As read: **130** mmHg
